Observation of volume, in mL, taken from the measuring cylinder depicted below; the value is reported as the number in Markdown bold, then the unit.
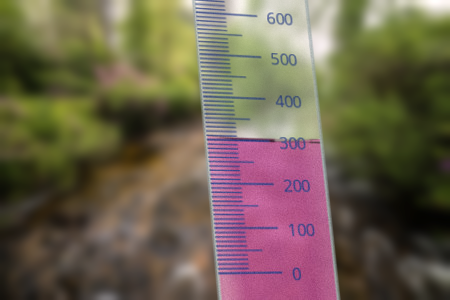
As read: **300** mL
